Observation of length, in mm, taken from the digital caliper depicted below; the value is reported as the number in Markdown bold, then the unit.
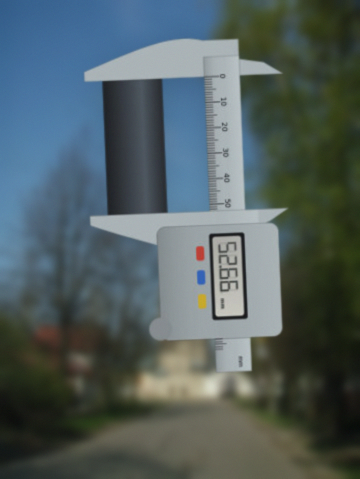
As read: **52.66** mm
